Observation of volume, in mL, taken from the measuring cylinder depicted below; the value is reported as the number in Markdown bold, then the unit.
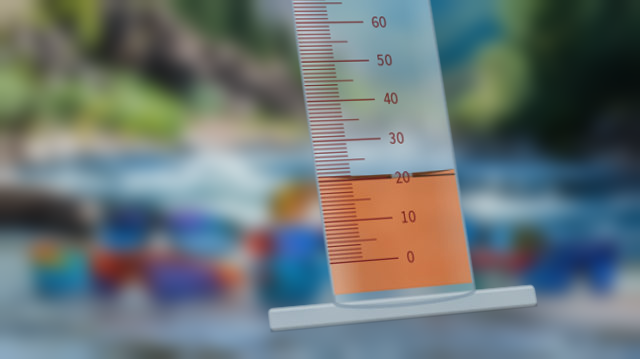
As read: **20** mL
